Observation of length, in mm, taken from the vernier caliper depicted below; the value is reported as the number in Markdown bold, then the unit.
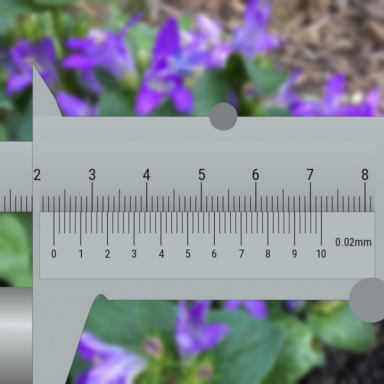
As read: **23.0** mm
